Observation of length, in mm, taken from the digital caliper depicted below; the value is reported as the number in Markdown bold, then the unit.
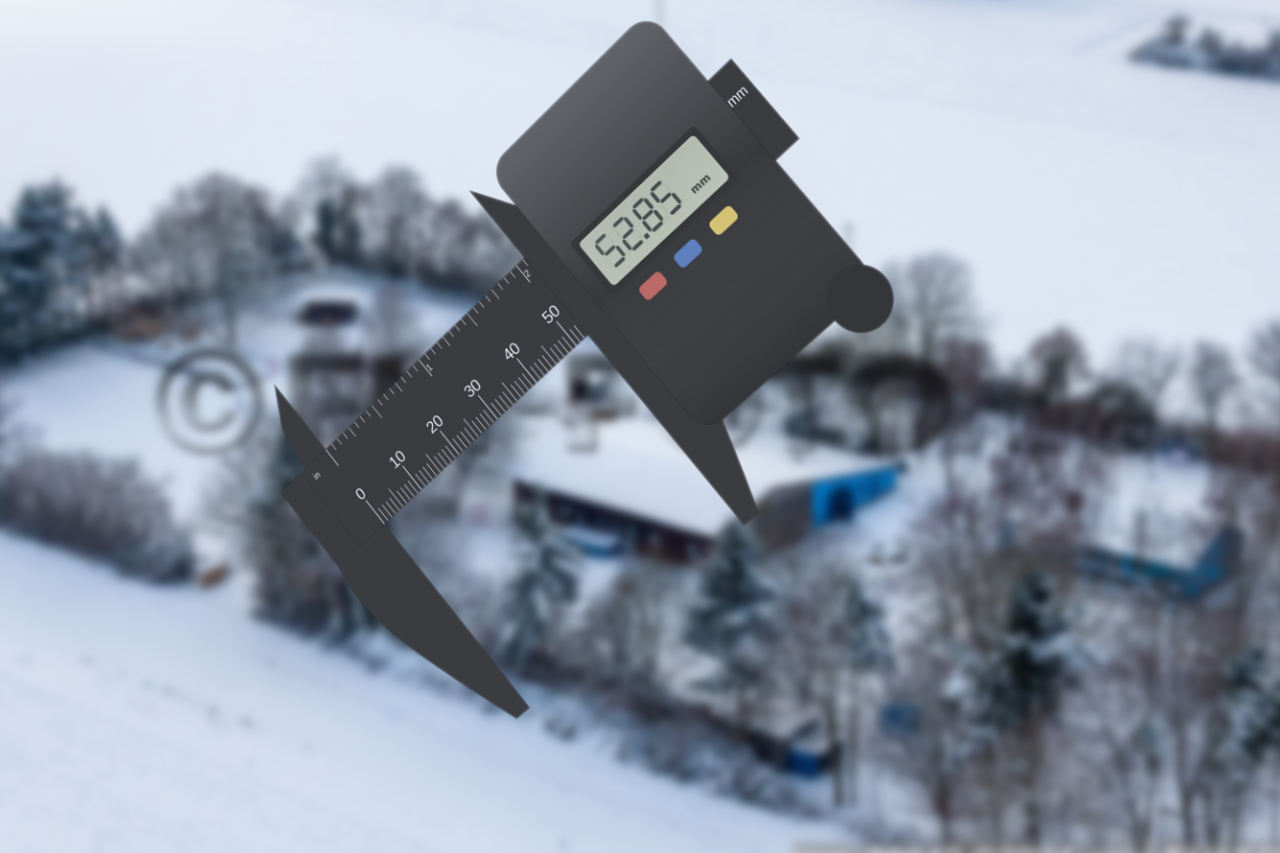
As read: **52.85** mm
